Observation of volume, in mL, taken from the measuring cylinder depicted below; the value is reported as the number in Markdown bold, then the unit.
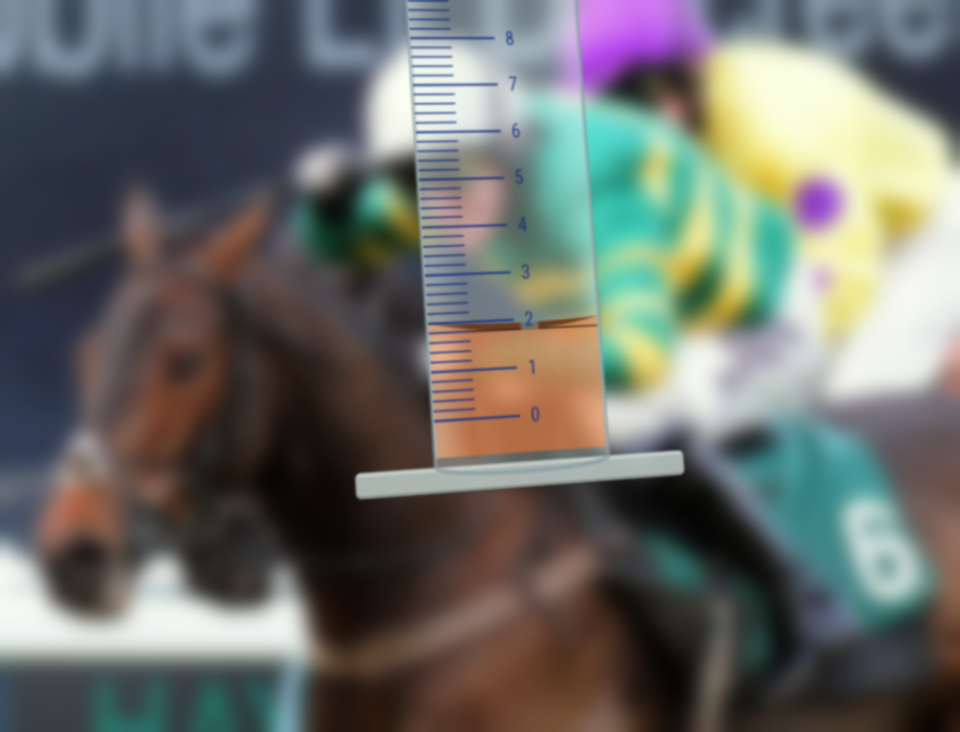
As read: **1.8** mL
